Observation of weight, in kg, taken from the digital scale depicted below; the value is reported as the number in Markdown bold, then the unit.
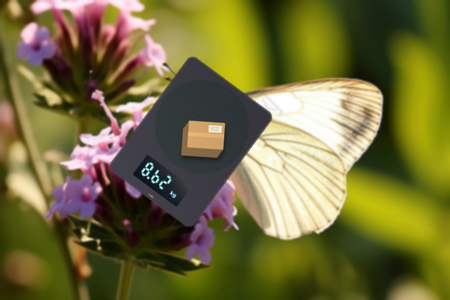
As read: **8.62** kg
